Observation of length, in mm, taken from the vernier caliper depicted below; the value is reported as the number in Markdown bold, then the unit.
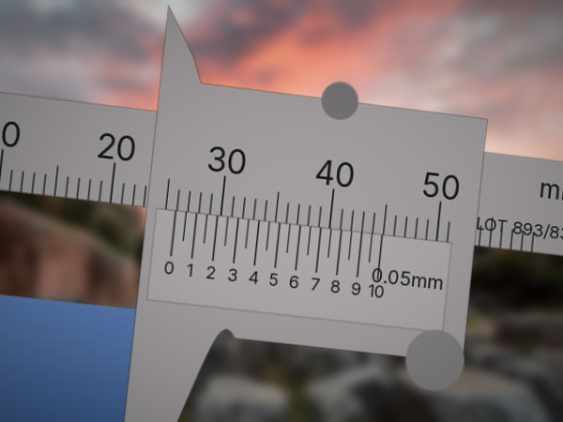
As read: **25.9** mm
